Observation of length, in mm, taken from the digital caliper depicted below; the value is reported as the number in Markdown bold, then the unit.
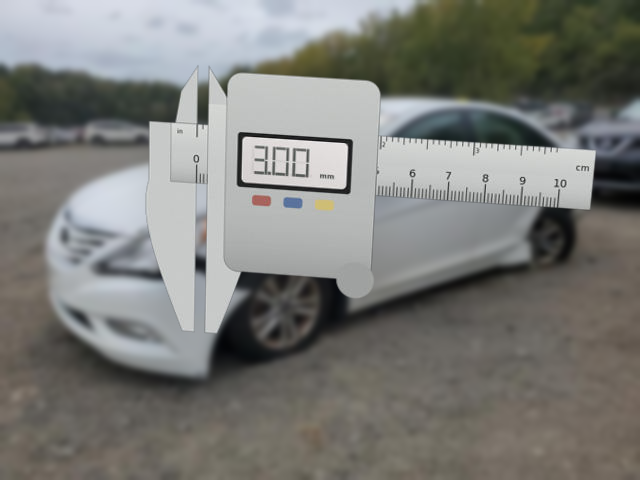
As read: **3.00** mm
